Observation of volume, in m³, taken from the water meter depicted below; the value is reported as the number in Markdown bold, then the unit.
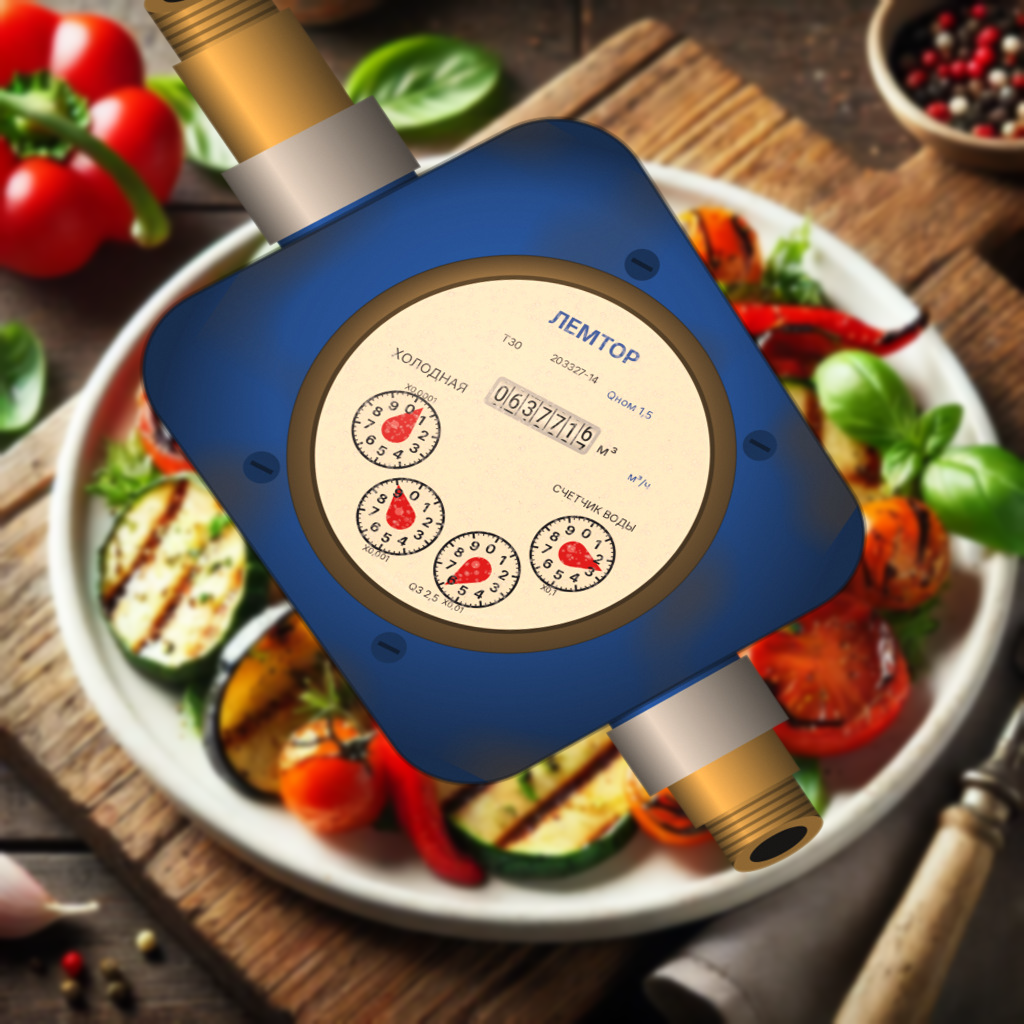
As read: **637716.2590** m³
